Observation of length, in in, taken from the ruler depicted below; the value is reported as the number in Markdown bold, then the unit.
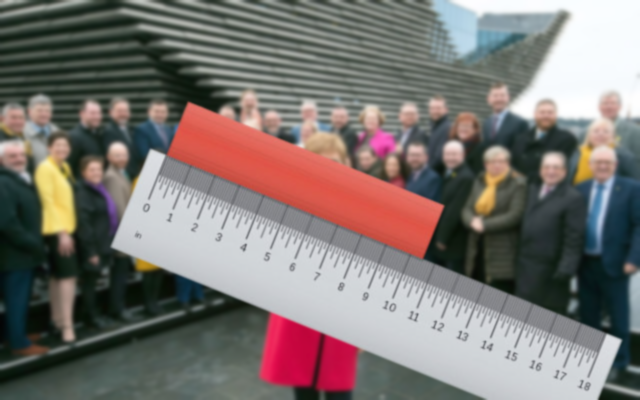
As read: **10.5** in
